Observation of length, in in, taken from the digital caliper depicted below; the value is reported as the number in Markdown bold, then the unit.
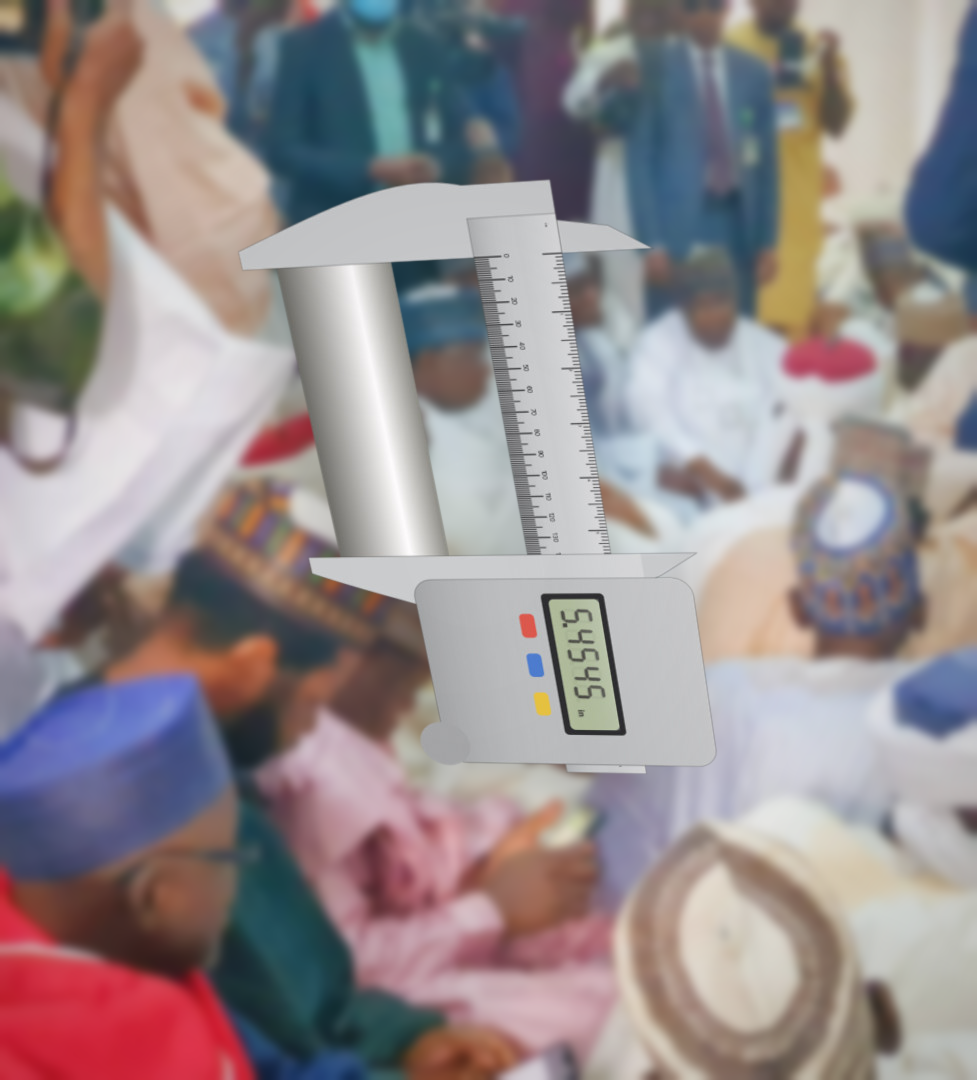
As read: **5.4545** in
